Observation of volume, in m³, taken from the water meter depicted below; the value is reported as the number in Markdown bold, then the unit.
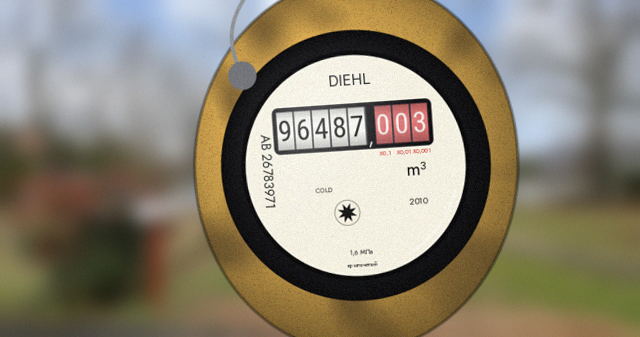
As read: **96487.003** m³
